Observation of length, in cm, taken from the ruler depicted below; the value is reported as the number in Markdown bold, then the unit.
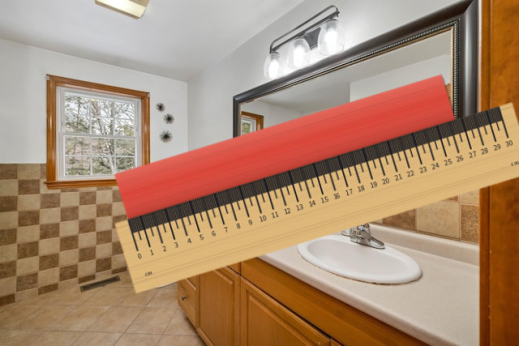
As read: **26.5** cm
